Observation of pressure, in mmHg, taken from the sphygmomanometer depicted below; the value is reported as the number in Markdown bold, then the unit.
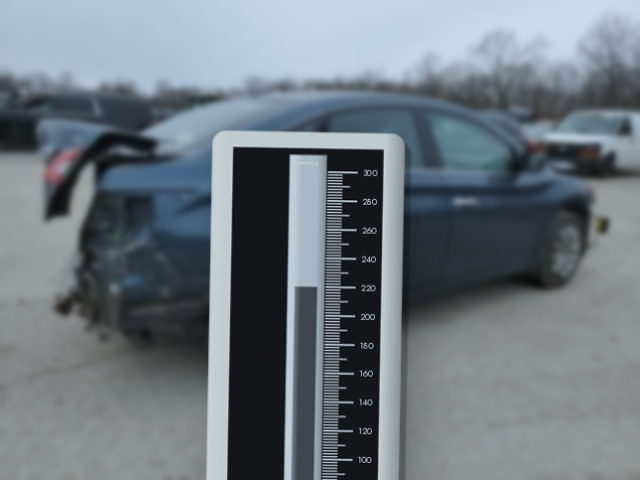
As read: **220** mmHg
